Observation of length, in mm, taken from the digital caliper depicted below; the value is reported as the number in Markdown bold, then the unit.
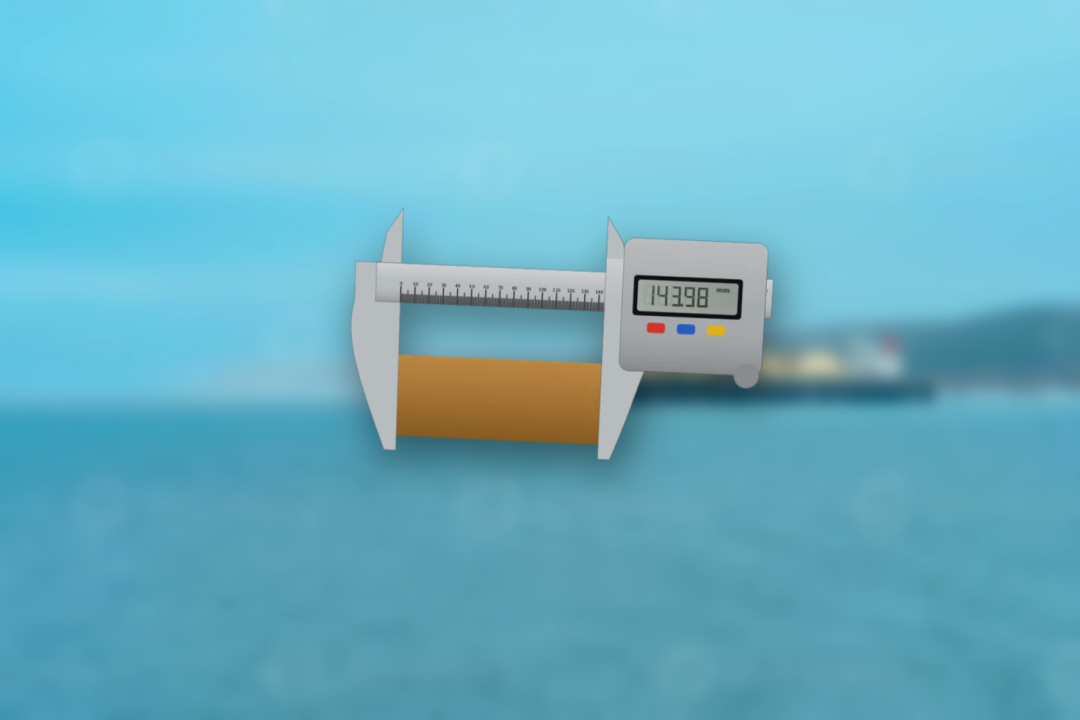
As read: **143.98** mm
